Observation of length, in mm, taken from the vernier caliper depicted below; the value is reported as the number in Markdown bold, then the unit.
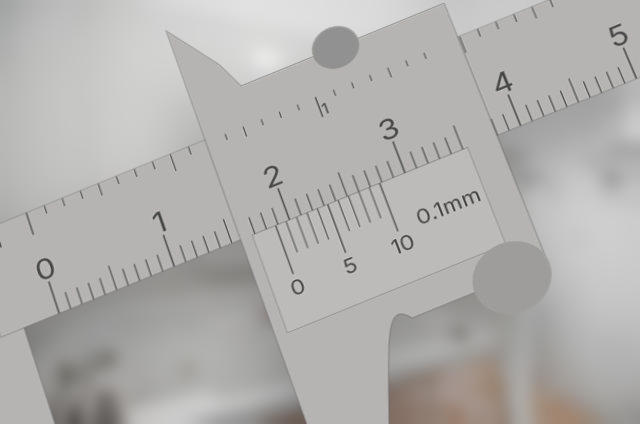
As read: **18.8** mm
